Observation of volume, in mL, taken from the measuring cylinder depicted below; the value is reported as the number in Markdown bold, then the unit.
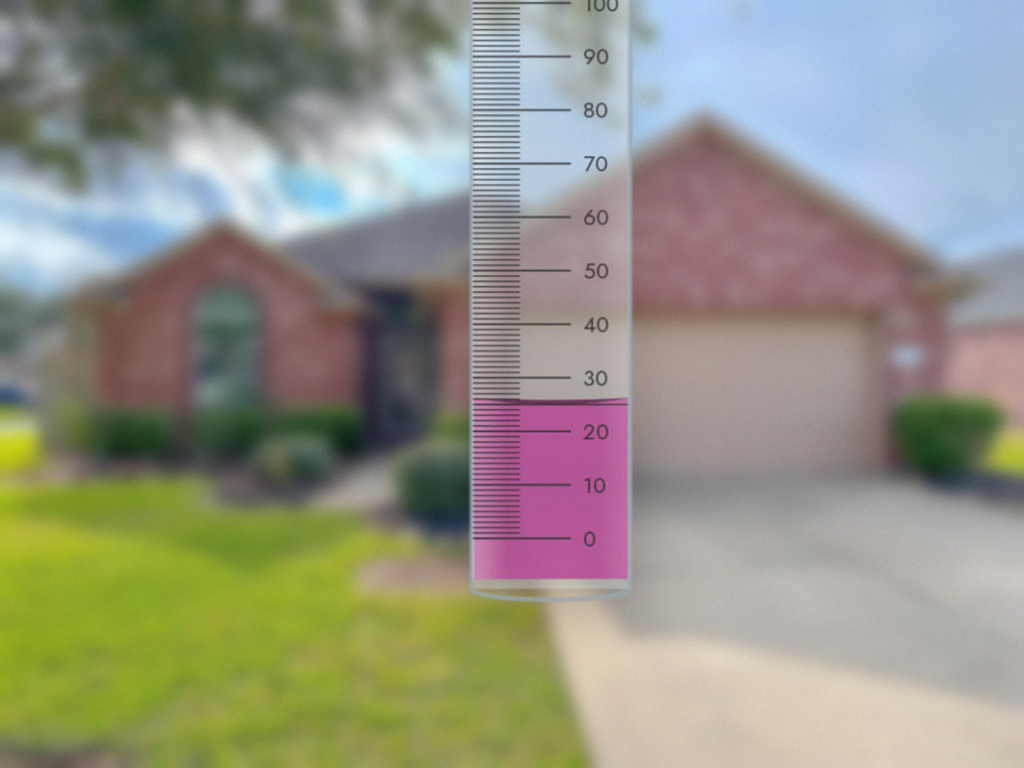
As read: **25** mL
